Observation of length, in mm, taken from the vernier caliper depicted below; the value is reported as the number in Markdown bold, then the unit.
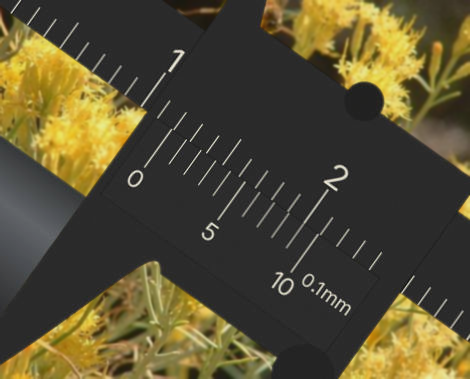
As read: **11.9** mm
